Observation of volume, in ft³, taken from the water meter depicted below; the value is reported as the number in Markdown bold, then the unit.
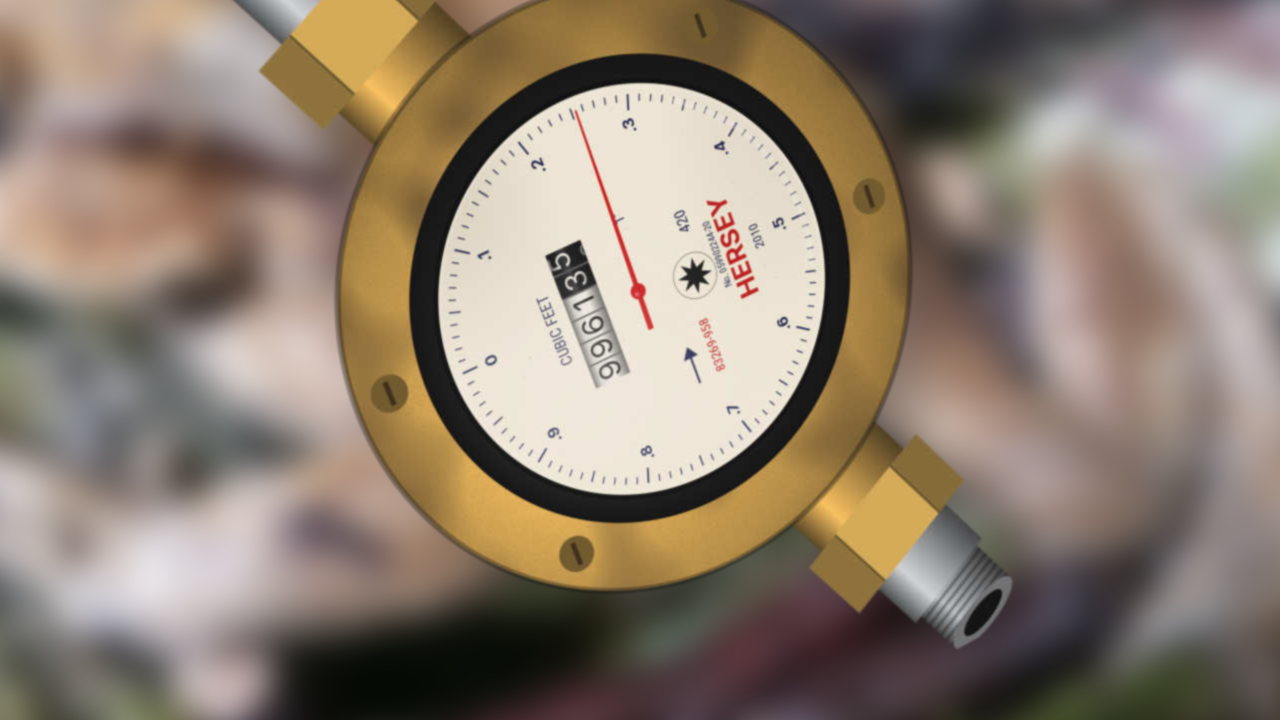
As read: **996135.25** ft³
